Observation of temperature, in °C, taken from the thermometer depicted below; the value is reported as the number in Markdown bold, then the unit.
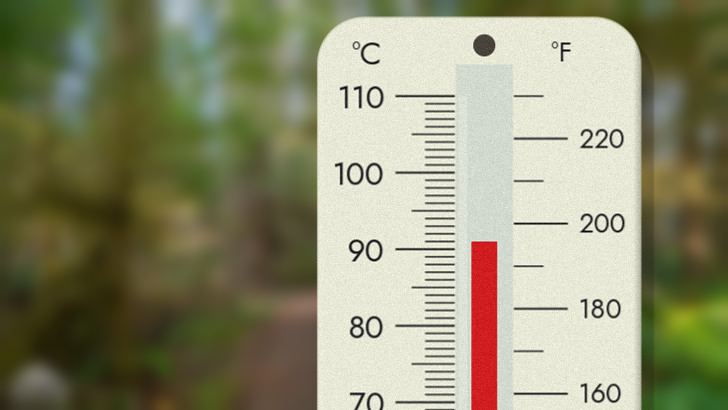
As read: **91** °C
